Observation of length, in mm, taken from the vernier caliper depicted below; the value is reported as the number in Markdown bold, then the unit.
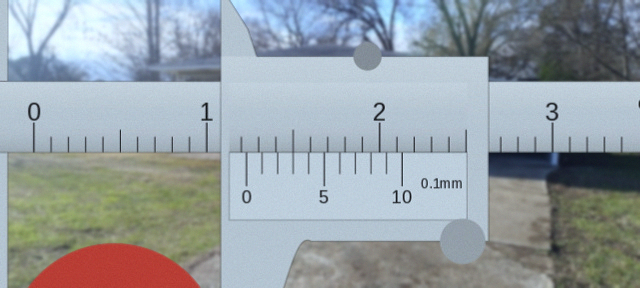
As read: **12.3** mm
